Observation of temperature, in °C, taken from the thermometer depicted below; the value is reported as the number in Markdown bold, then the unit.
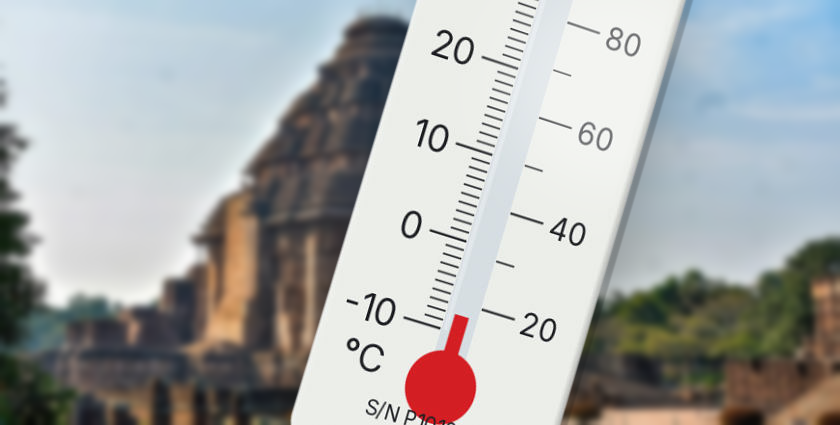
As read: **-8** °C
